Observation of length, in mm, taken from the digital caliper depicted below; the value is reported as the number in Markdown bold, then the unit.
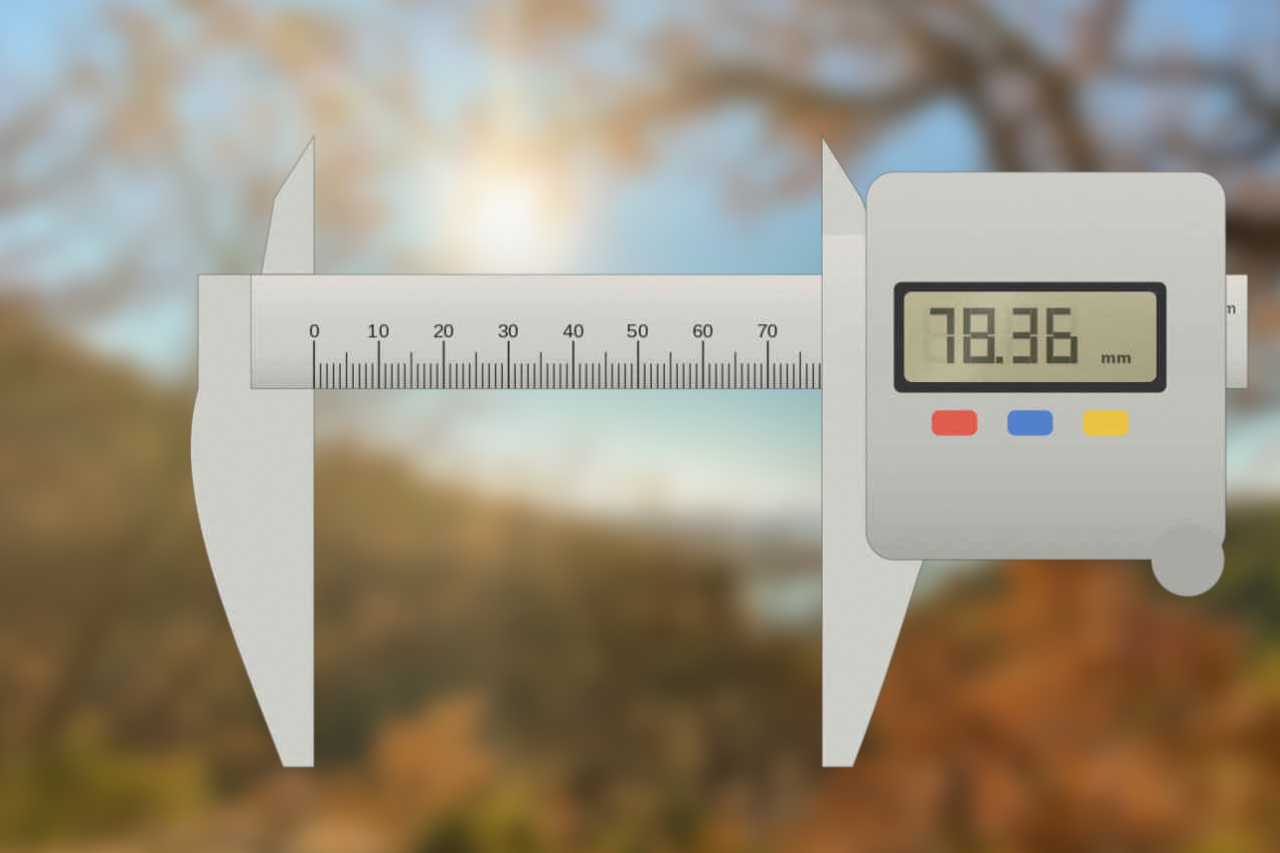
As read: **78.36** mm
